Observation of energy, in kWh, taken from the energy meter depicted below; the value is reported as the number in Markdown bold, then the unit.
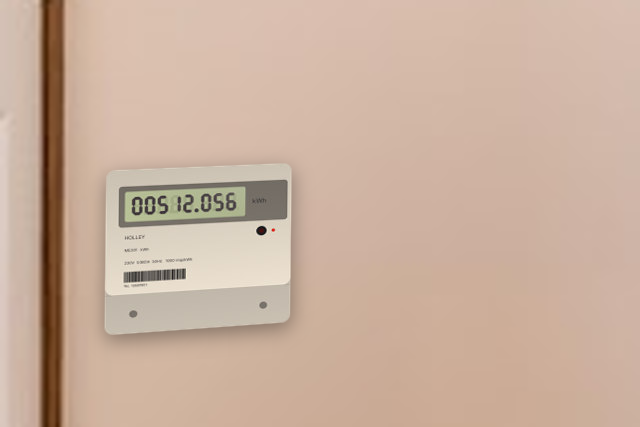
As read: **512.056** kWh
